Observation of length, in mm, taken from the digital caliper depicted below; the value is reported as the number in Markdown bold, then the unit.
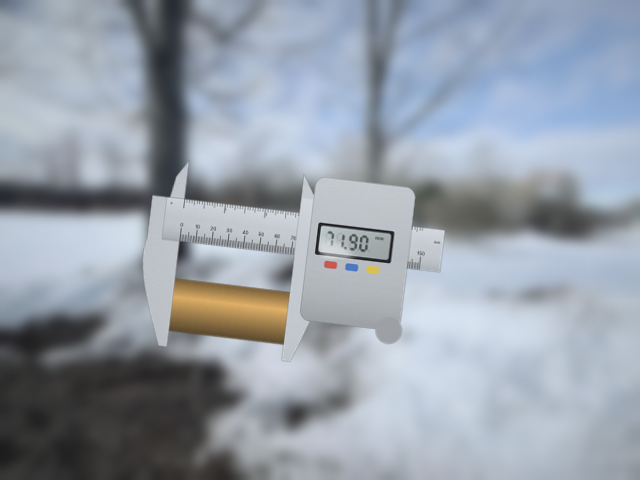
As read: **71.90** mm
